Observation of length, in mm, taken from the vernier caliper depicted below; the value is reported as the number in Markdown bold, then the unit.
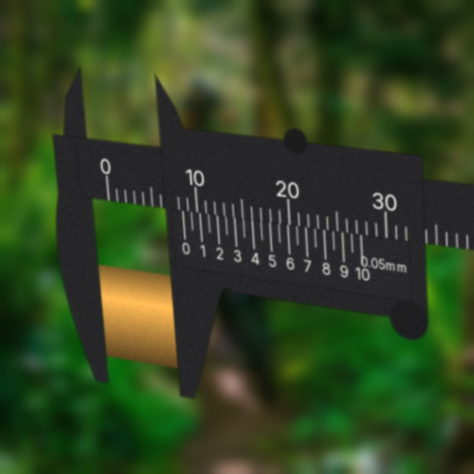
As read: **8.4** mm
